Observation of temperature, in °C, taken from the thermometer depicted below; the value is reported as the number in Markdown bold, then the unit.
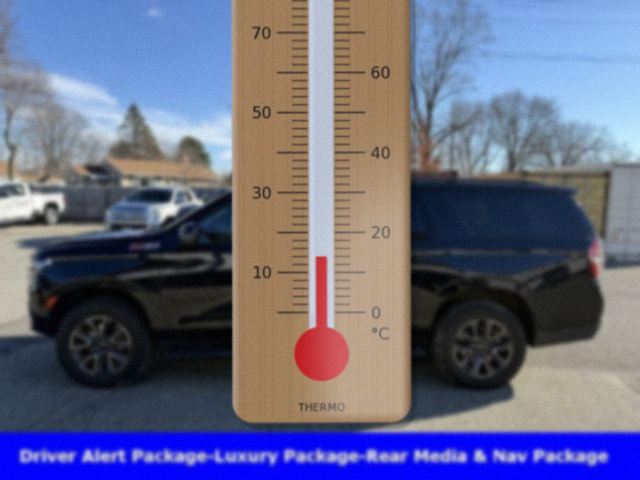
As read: **14** °C
